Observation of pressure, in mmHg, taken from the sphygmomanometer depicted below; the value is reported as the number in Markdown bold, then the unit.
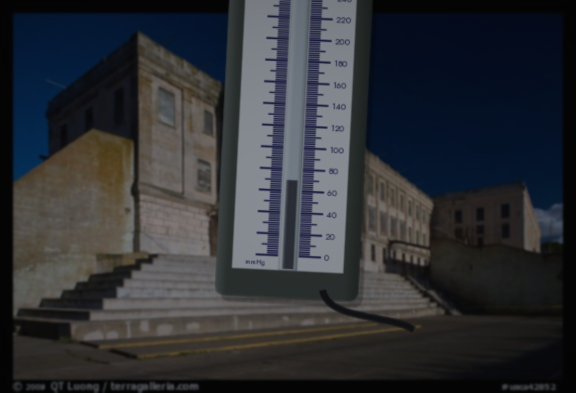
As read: **70** mmHg
